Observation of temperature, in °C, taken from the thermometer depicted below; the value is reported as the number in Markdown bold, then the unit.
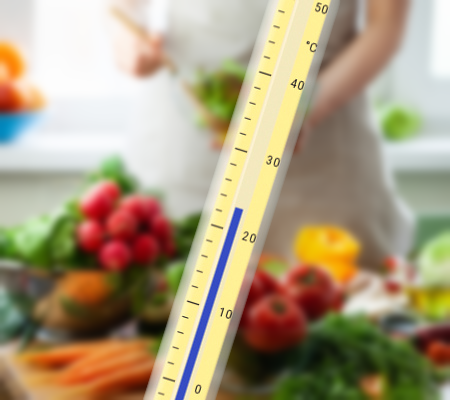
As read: **23** °C
